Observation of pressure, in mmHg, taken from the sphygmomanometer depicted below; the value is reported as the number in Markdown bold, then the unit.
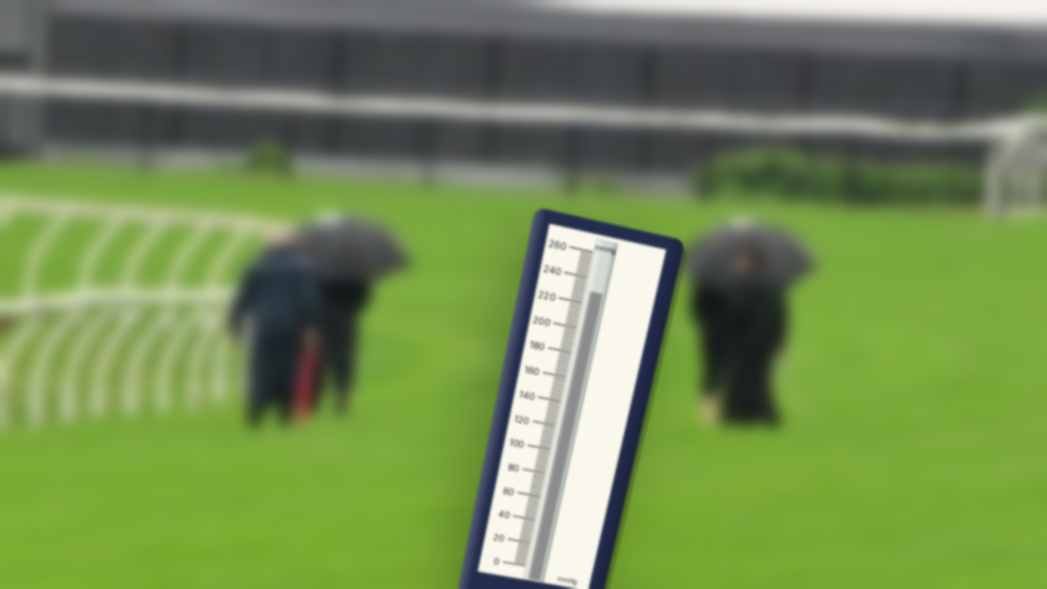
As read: **230** mmHg
